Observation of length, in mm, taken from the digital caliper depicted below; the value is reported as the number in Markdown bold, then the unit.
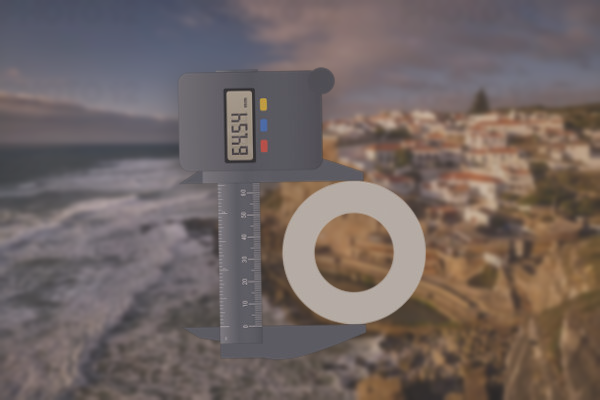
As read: **64.54** mm
